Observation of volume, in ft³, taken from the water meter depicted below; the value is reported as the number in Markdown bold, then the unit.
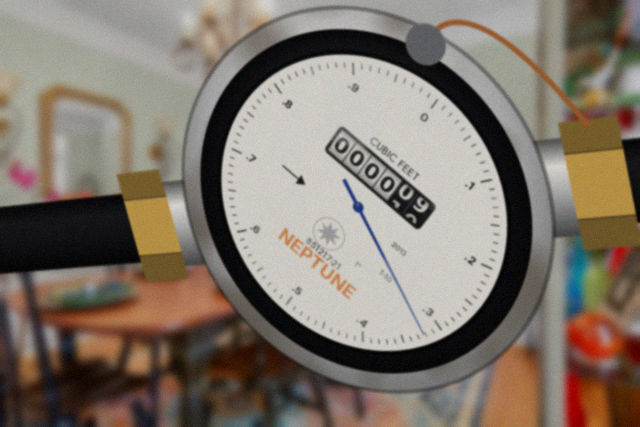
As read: **9.32** ft³
